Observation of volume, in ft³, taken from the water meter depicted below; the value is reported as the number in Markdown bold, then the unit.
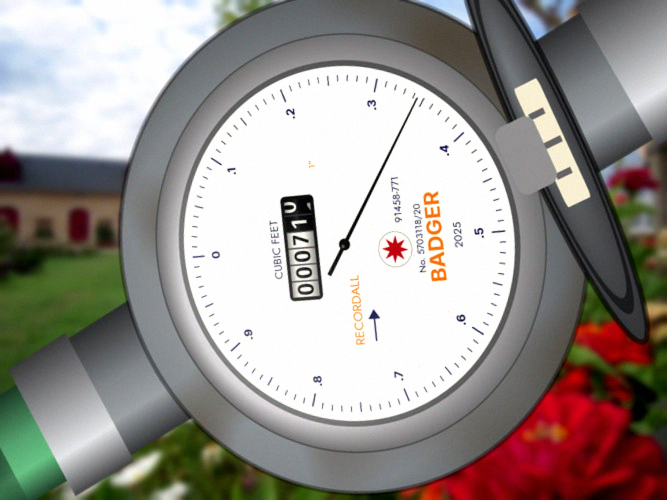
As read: **710.34** ft³
